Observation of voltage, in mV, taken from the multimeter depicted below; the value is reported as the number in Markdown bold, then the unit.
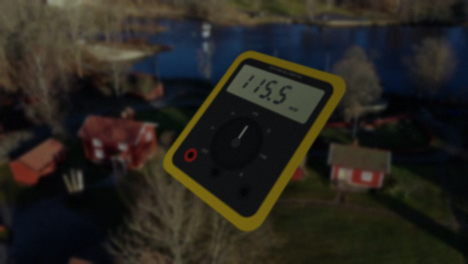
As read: **115.5** mV
